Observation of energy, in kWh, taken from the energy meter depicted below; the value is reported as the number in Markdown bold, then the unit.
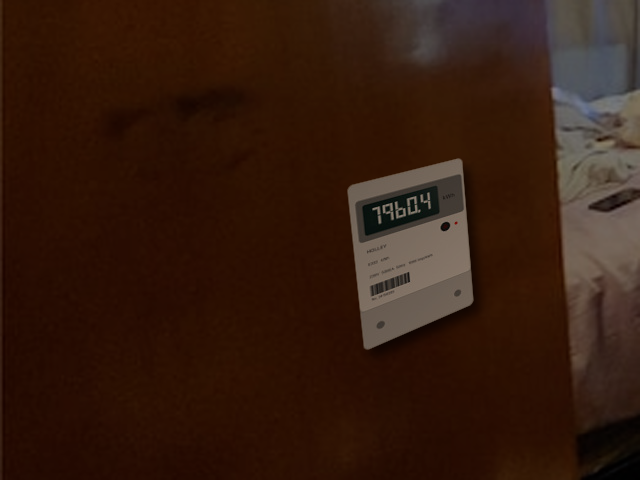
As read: **7960.4** kWh
